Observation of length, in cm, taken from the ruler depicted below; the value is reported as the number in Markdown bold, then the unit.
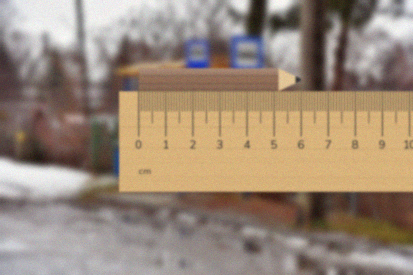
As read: **6** cm
